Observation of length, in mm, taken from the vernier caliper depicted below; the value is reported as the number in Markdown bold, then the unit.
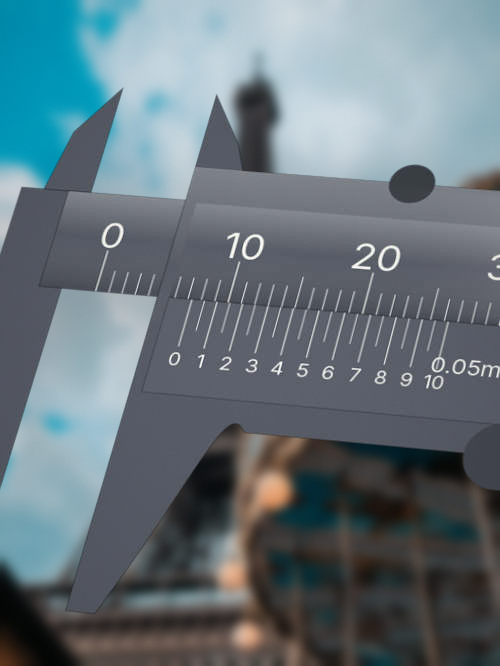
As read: **7.3** mm
